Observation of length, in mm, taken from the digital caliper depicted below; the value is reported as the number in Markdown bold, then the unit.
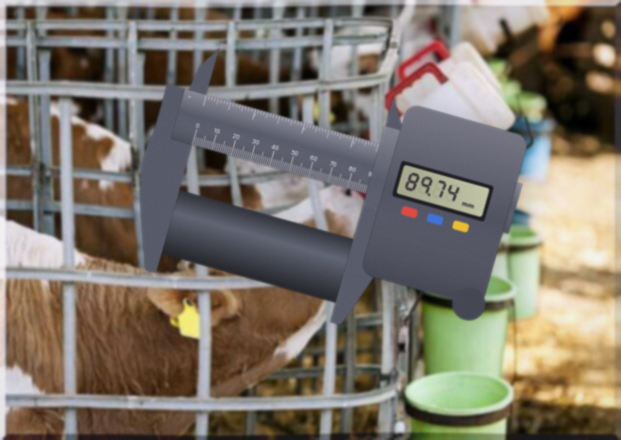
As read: **89.74** mm
